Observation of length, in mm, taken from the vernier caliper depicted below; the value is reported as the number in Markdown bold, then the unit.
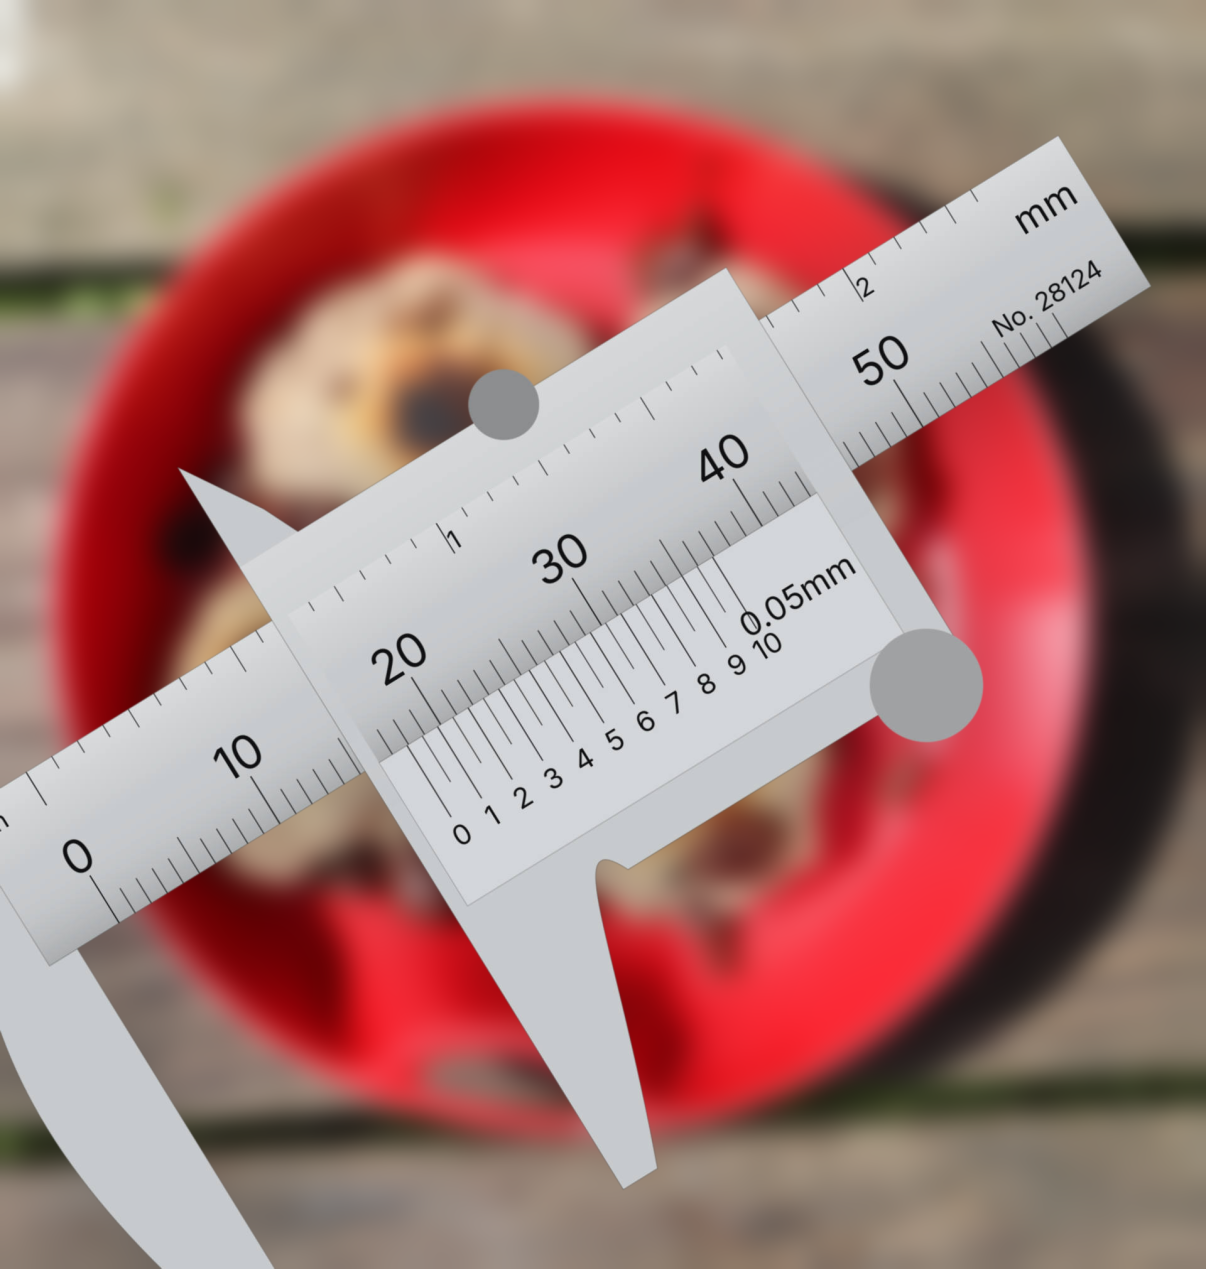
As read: **17.9** mm
